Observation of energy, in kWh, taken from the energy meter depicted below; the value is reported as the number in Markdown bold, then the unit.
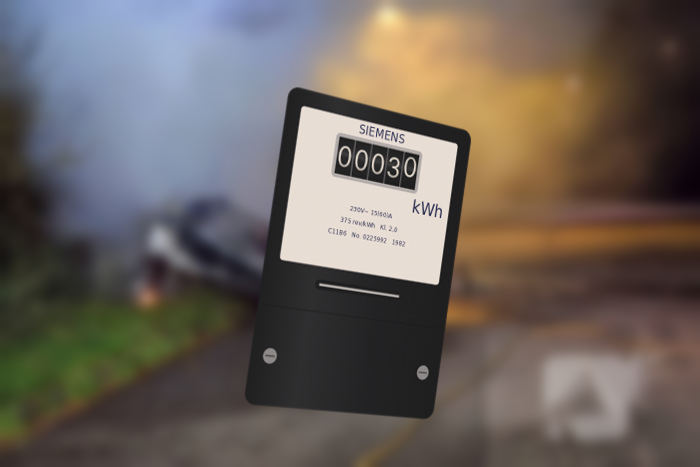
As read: **30** kWh
